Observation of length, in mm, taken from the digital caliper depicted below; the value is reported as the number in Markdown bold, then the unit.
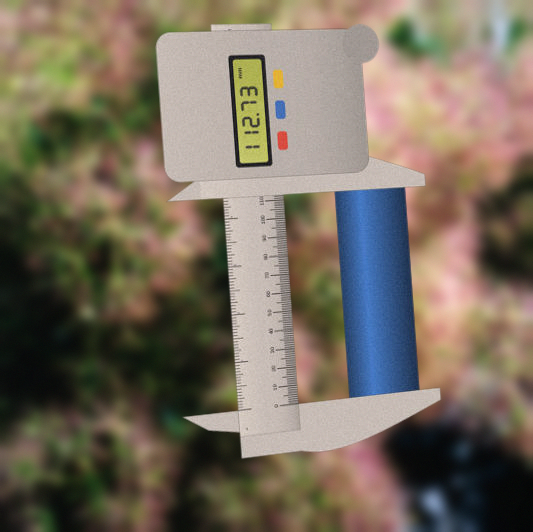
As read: **112.73** mm
